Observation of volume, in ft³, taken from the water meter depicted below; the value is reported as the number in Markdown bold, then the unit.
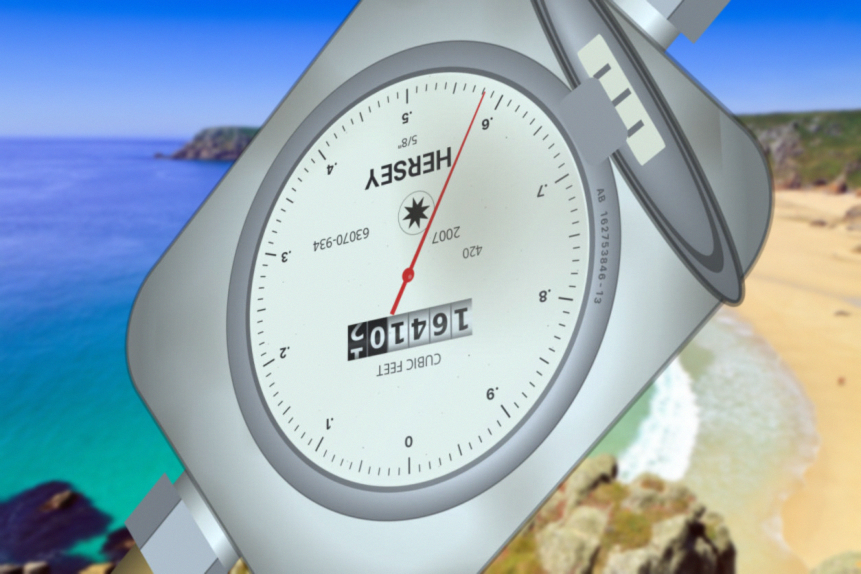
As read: **164101.58** ft³
